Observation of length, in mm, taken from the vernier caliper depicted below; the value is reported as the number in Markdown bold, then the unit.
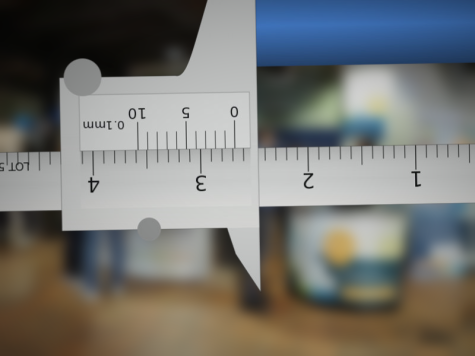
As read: **26.8** mm
